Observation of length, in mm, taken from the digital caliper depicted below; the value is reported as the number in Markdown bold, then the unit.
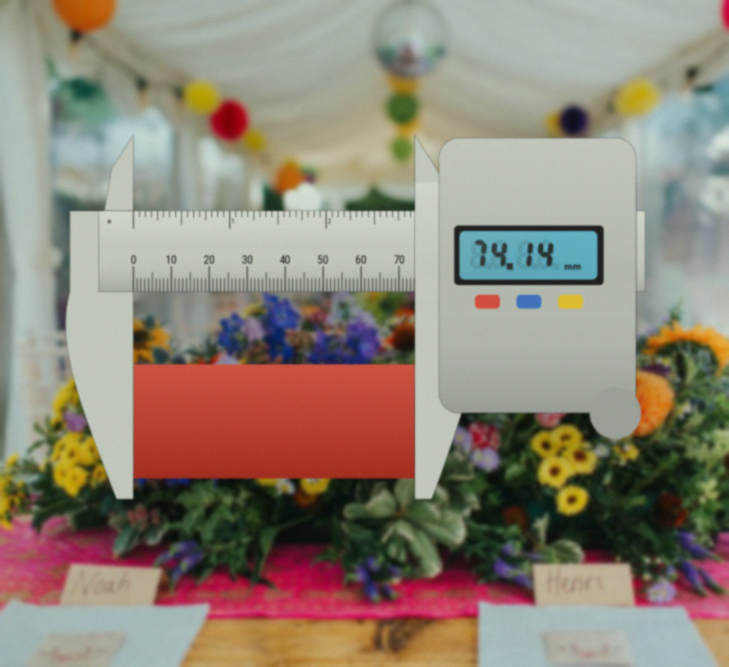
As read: **74.14** mm
